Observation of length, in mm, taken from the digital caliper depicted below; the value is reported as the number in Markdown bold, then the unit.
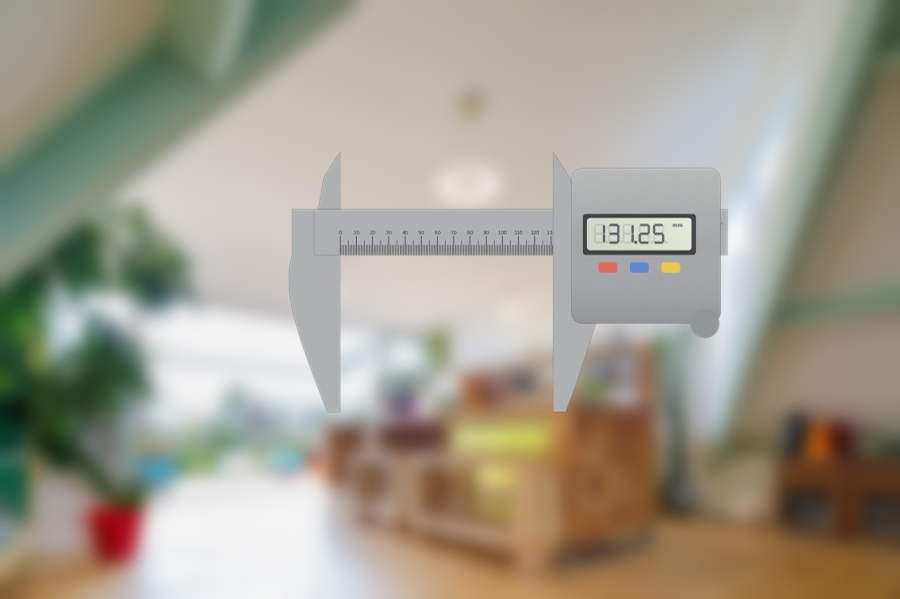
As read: **131.25** mm
